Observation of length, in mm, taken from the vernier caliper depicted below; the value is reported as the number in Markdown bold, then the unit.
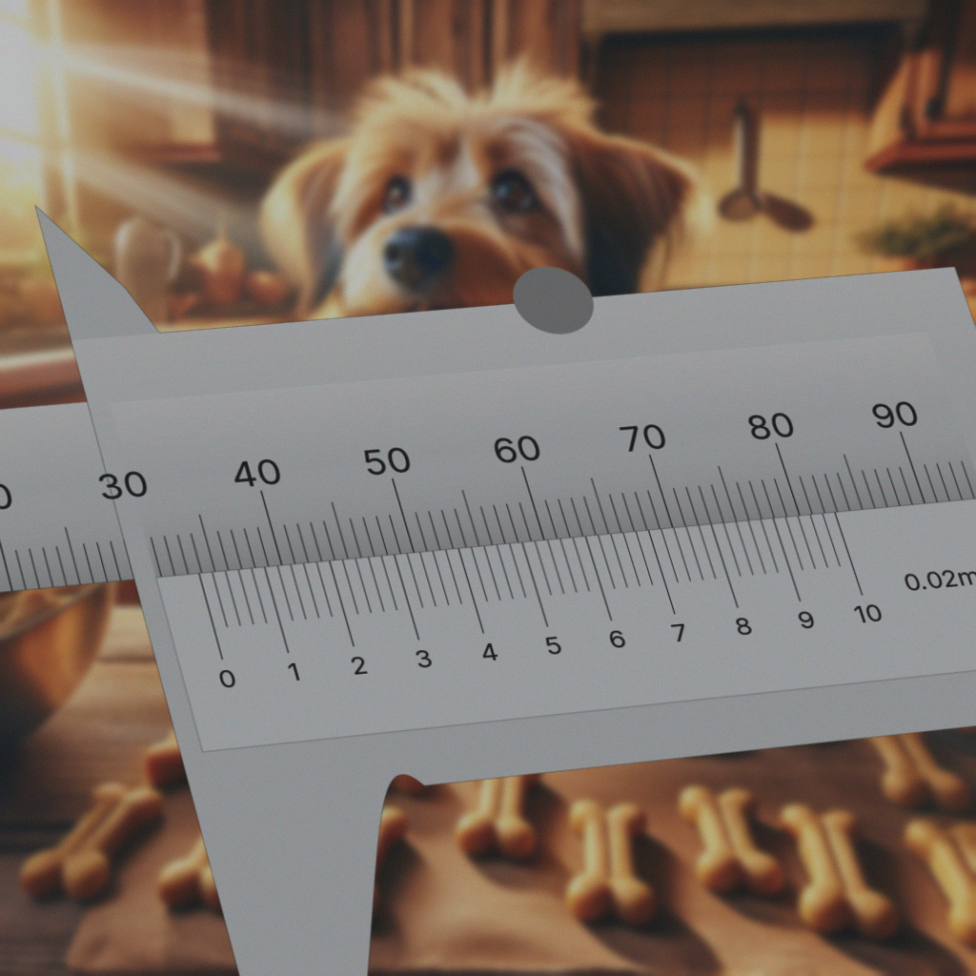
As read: **33.8** mm
